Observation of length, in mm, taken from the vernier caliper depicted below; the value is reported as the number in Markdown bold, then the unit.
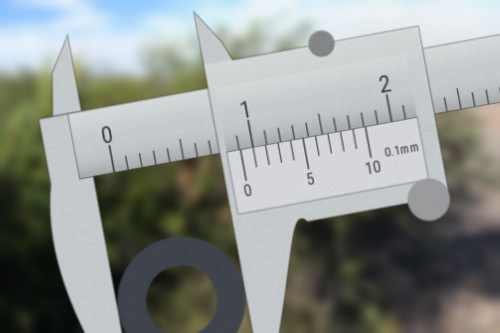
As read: **9.1** mm
